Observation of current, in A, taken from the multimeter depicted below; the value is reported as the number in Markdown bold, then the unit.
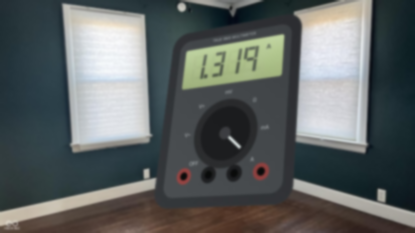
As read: **1.319** A
